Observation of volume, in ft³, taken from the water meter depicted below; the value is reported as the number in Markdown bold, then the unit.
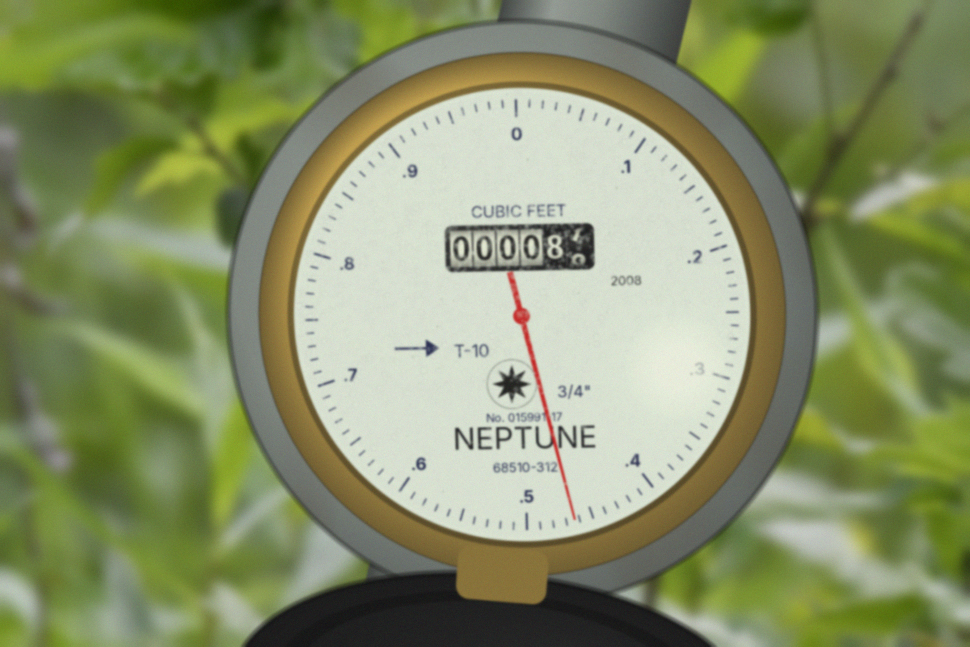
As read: **87.46** ft³
